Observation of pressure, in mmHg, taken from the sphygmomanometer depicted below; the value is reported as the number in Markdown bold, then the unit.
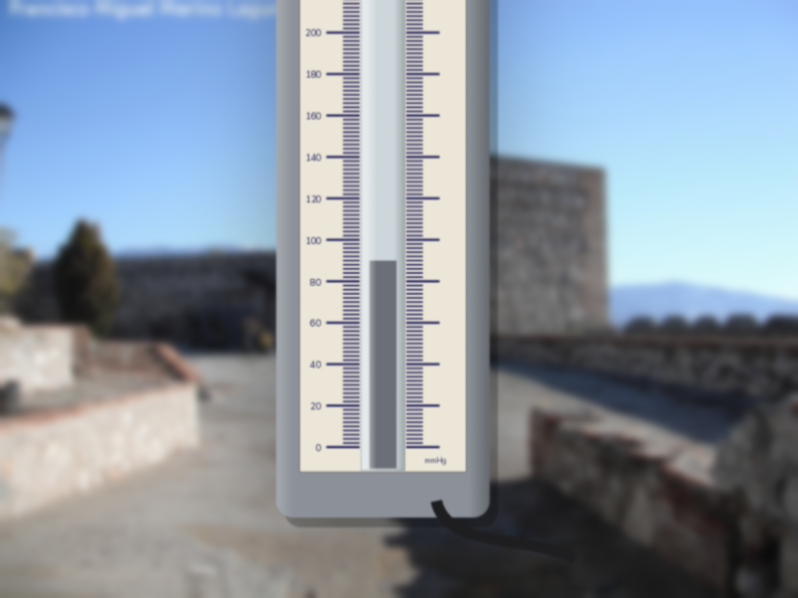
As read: **90** mmHg
